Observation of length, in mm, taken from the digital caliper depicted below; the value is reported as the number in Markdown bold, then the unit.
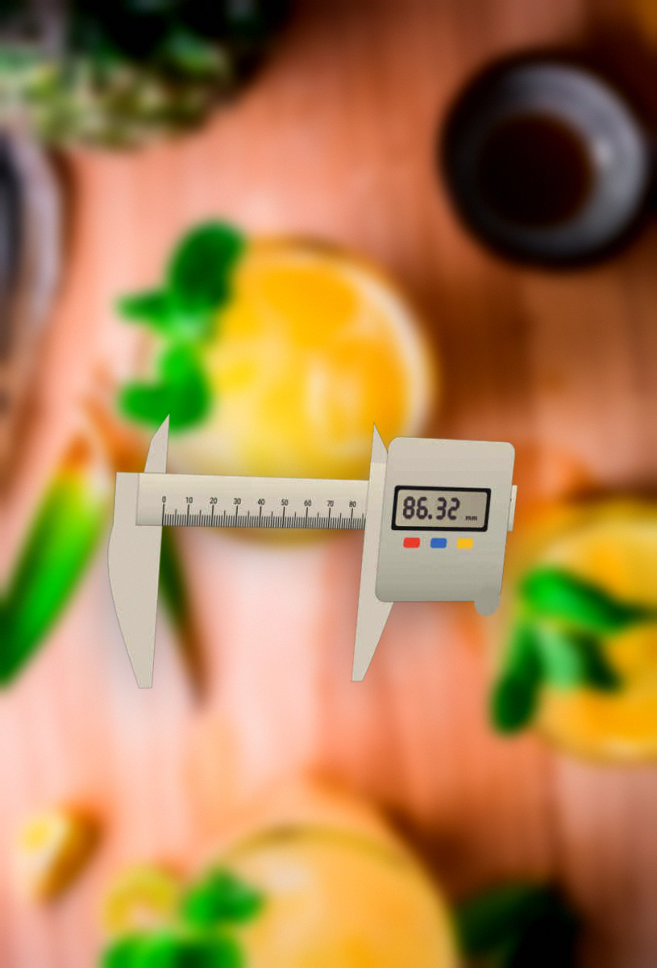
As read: **86.32** mm
